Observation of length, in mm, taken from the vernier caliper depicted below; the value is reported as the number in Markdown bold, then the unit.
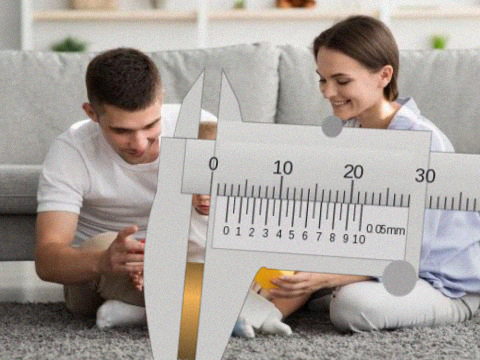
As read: **2.6** mm
